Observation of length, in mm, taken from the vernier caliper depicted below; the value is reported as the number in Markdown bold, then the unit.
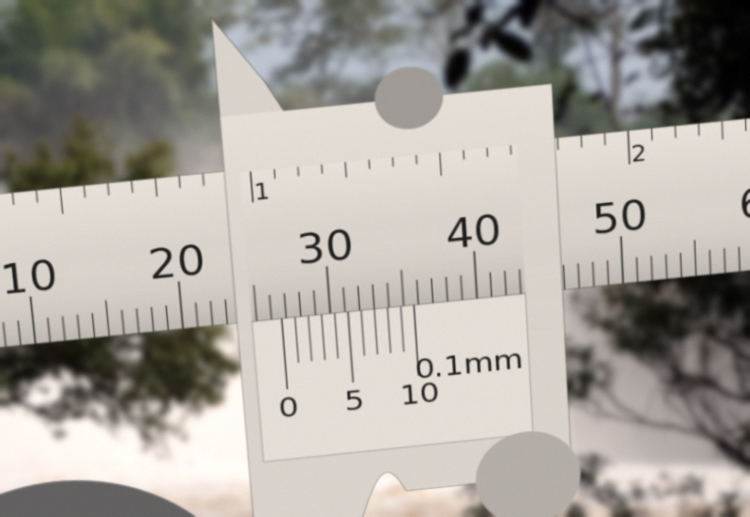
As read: **26.7** mm
